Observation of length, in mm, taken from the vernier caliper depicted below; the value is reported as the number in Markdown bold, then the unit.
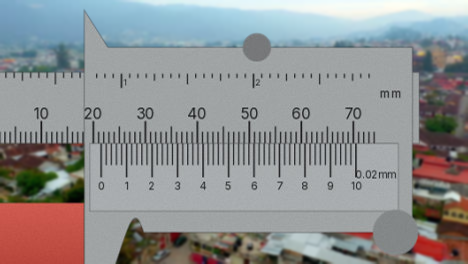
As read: **21.5** mm
